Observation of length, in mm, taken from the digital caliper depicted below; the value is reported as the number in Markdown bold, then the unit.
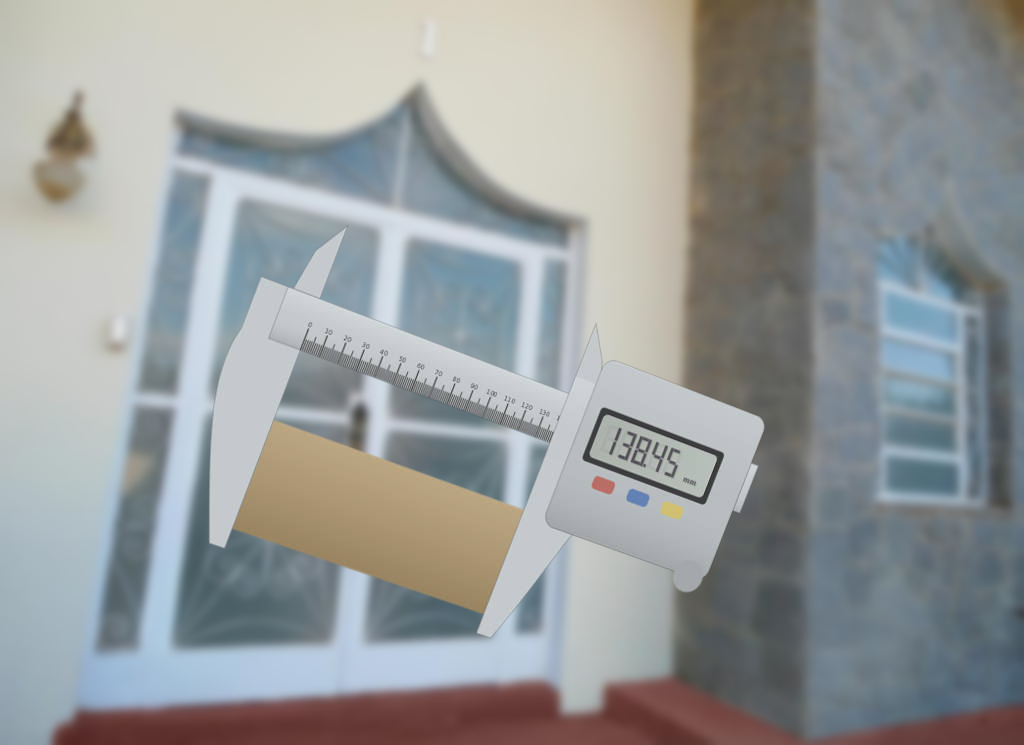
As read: **138.45** mm
